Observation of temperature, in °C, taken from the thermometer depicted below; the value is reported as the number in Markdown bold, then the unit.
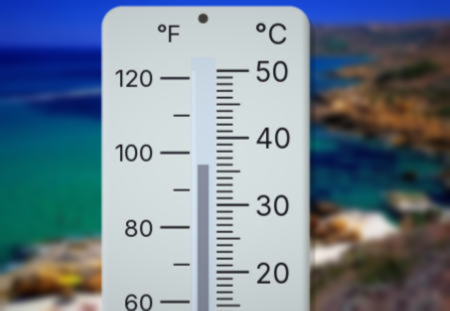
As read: **36** °C
